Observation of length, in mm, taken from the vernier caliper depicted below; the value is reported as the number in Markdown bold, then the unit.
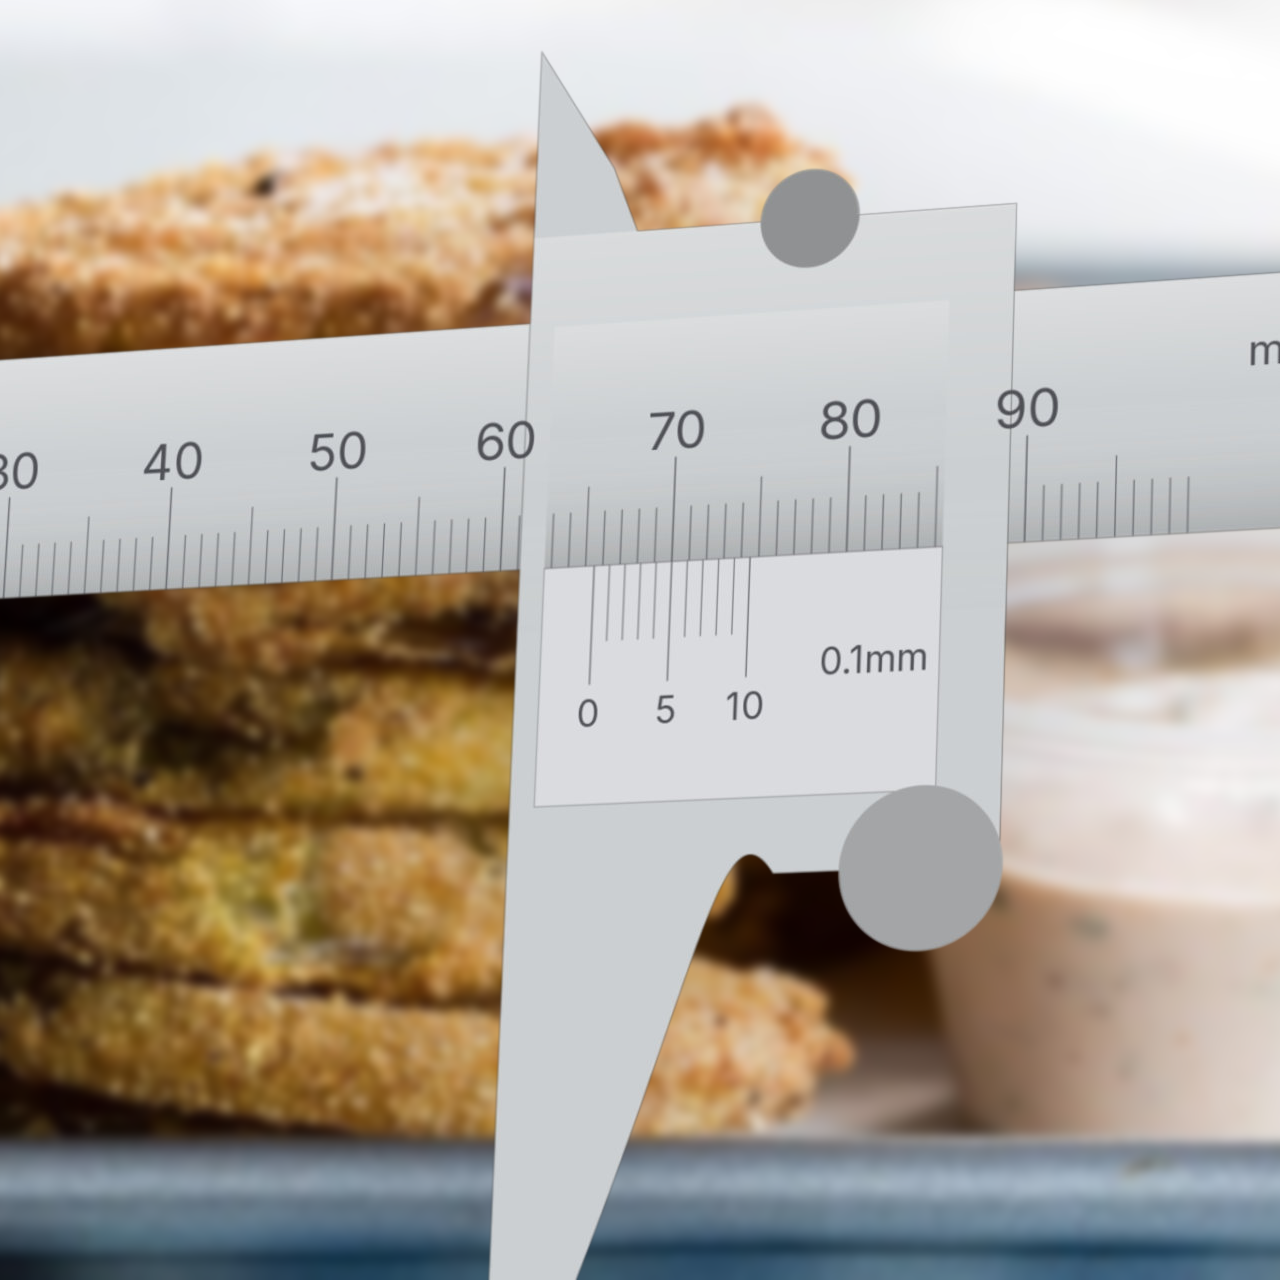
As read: **65.5** mm
